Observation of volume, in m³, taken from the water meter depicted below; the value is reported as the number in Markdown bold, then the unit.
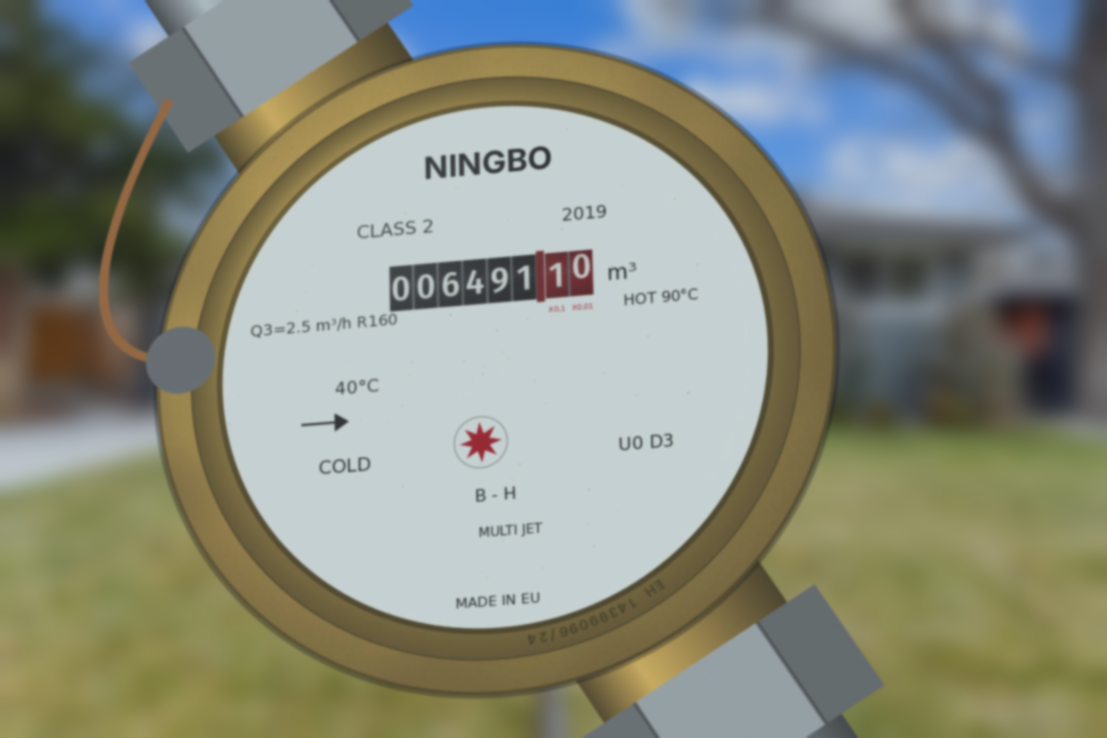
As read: **6491.10** m³
